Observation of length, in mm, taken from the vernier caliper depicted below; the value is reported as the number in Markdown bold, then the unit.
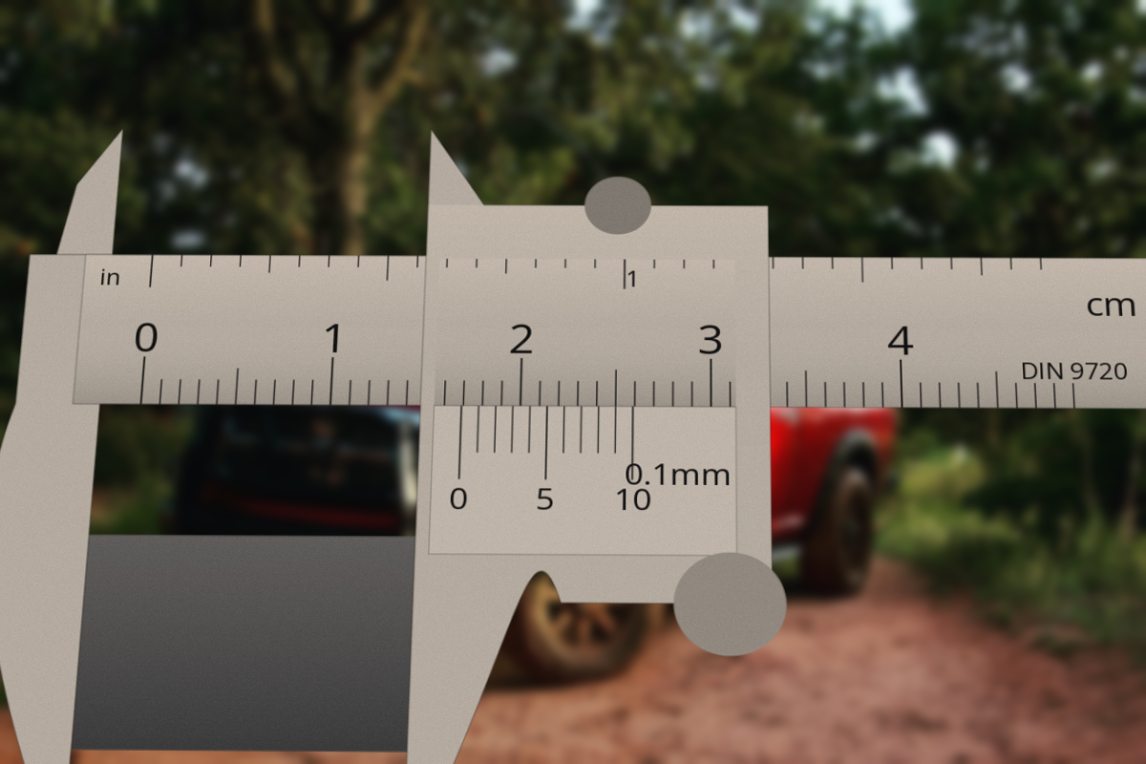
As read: **16.9** mm
